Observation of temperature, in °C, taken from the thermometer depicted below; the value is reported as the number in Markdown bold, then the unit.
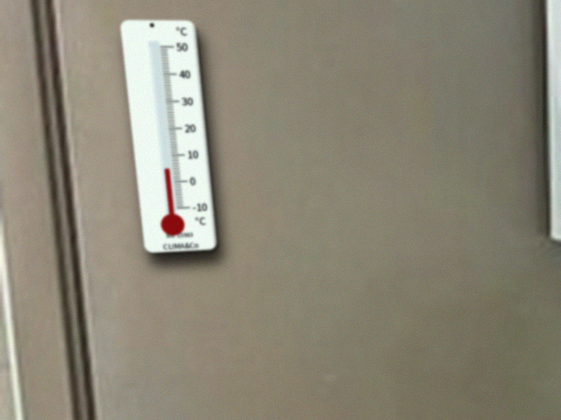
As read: **5** °C
